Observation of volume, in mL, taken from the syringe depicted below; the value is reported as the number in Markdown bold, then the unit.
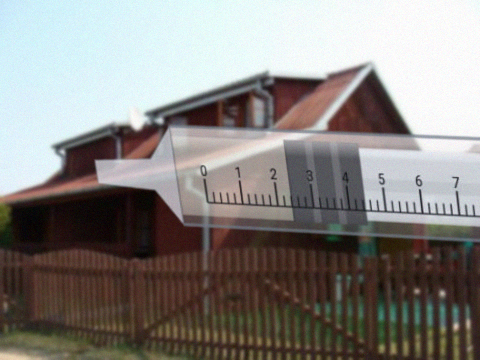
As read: **2.4** mL
